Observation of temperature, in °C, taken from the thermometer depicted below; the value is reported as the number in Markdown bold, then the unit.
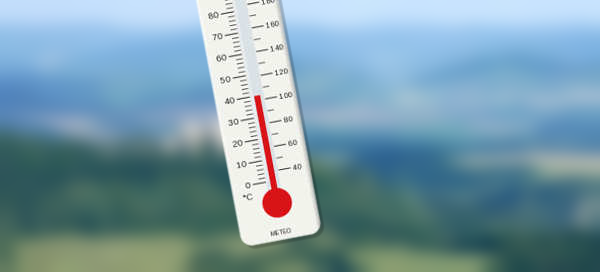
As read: **40** °C
